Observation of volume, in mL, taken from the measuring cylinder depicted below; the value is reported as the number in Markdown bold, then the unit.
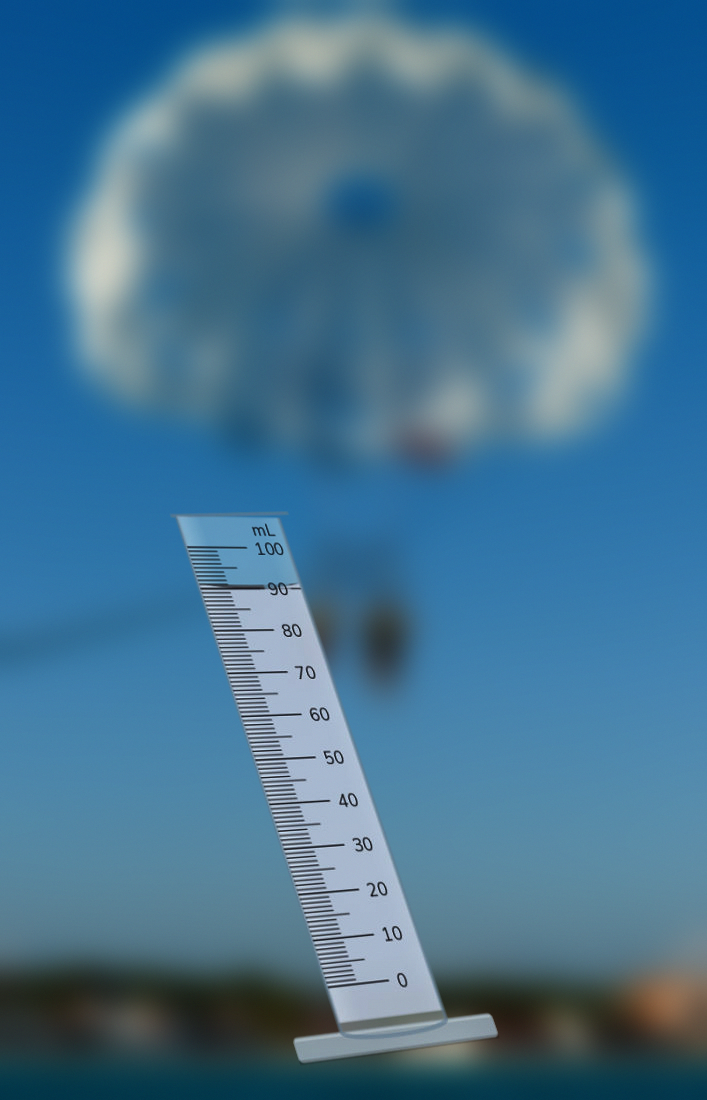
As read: **90** mL
